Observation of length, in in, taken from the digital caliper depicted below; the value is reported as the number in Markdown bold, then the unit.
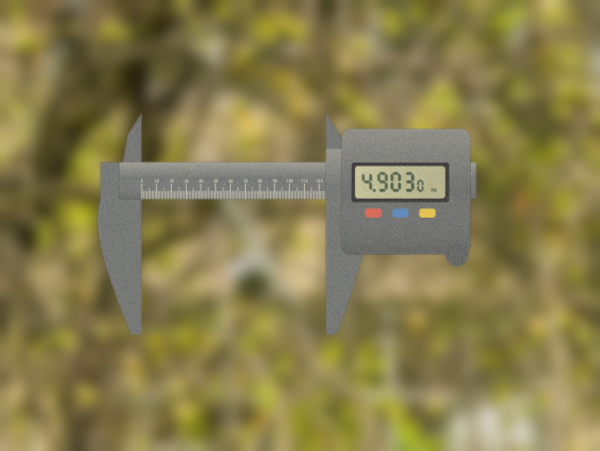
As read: **4.9030** in
